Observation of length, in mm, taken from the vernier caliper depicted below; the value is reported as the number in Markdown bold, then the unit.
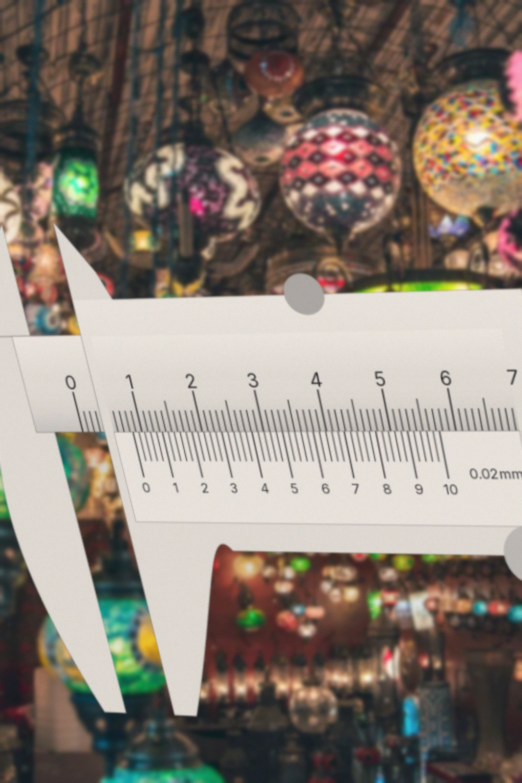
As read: **8.5** mm
